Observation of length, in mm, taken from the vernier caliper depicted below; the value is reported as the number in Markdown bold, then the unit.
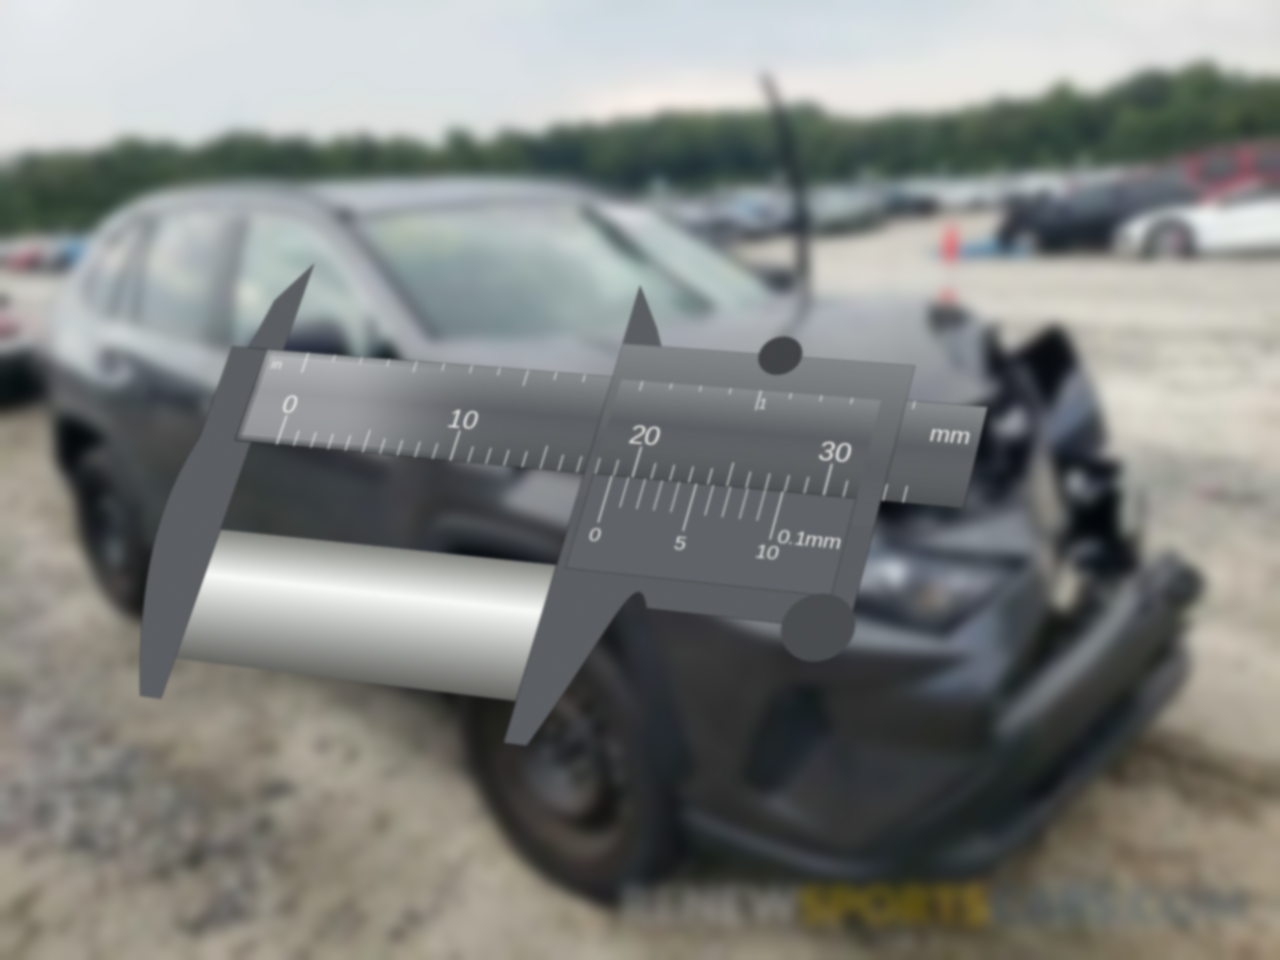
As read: **18.9** mm
